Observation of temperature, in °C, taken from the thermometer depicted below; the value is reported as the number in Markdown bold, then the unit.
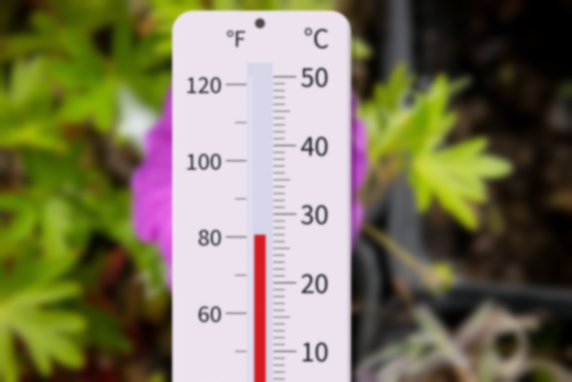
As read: **27** °C
